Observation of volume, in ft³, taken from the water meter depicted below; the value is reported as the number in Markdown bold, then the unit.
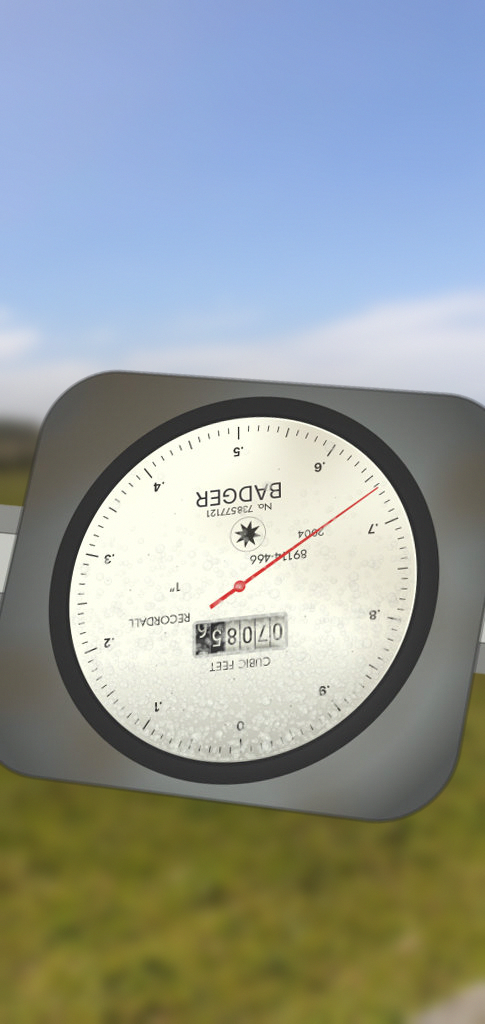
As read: **70855.66** ft³
